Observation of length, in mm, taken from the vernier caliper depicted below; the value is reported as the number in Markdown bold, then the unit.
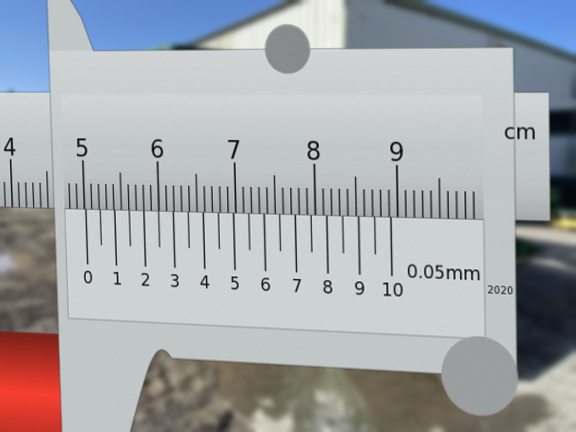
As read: **50.2** mm
